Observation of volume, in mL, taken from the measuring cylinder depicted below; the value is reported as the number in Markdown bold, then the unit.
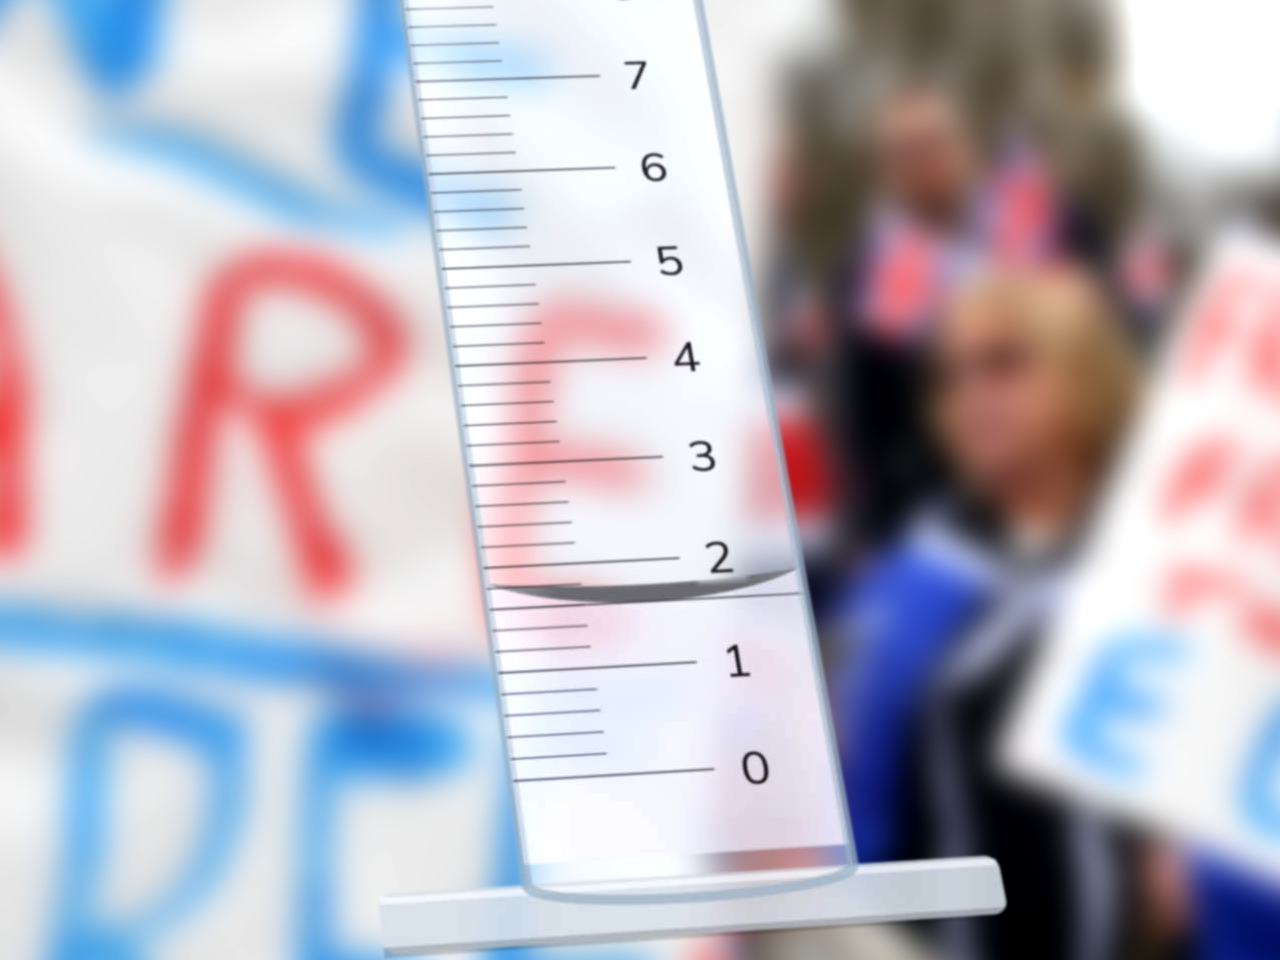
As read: **1.6** mL
